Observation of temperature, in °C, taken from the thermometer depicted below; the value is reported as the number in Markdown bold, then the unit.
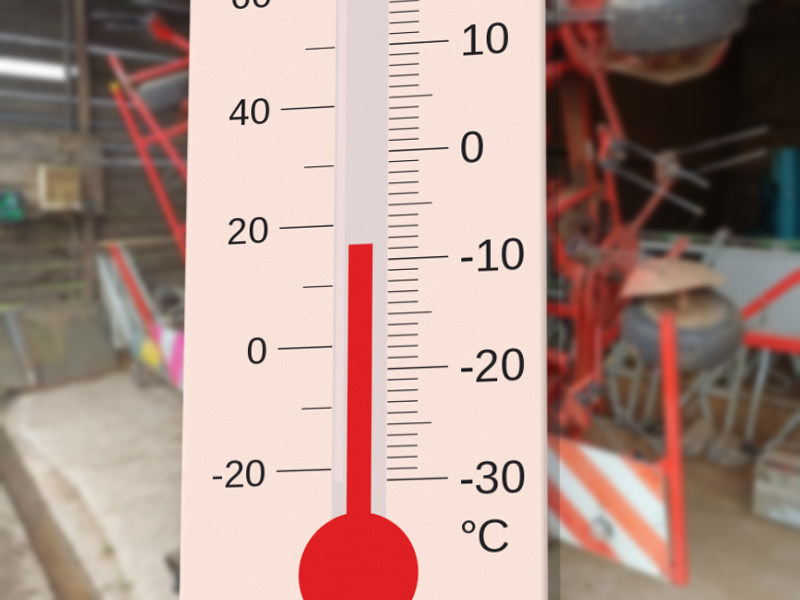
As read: **-8.5** °C
